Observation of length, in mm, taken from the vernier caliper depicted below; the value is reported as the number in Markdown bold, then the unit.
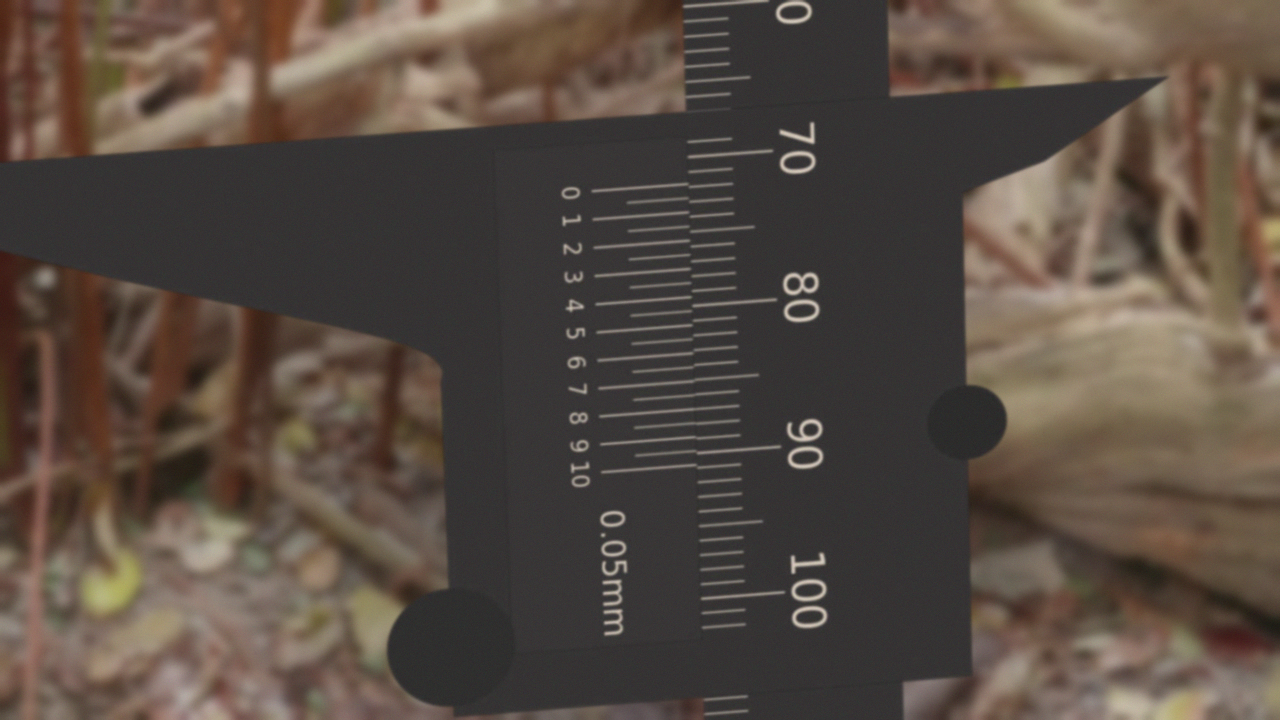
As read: **71.8** mm
